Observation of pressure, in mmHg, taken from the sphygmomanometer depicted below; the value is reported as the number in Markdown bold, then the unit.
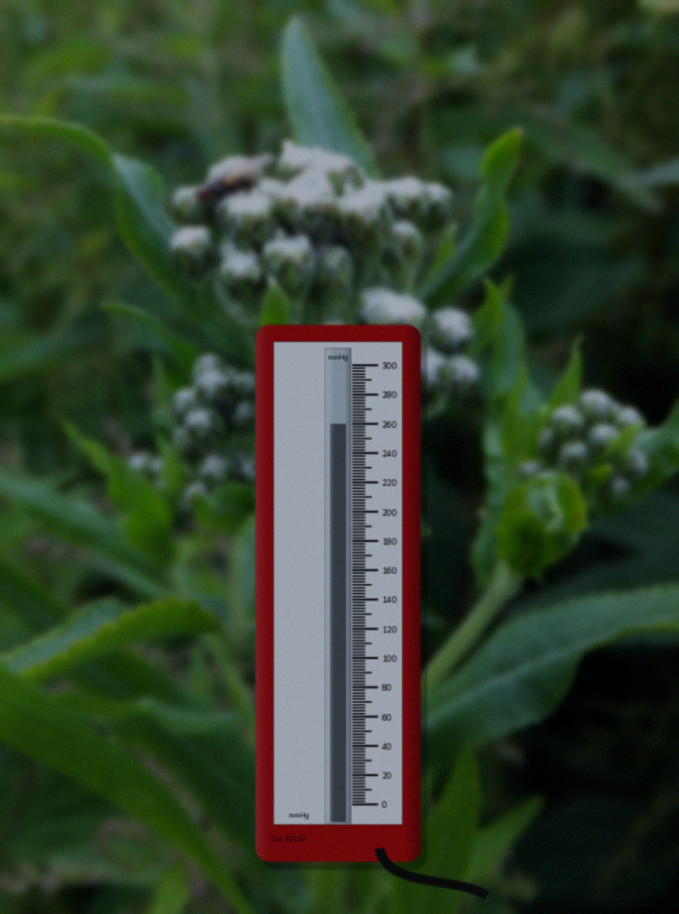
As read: **260** mmHg
